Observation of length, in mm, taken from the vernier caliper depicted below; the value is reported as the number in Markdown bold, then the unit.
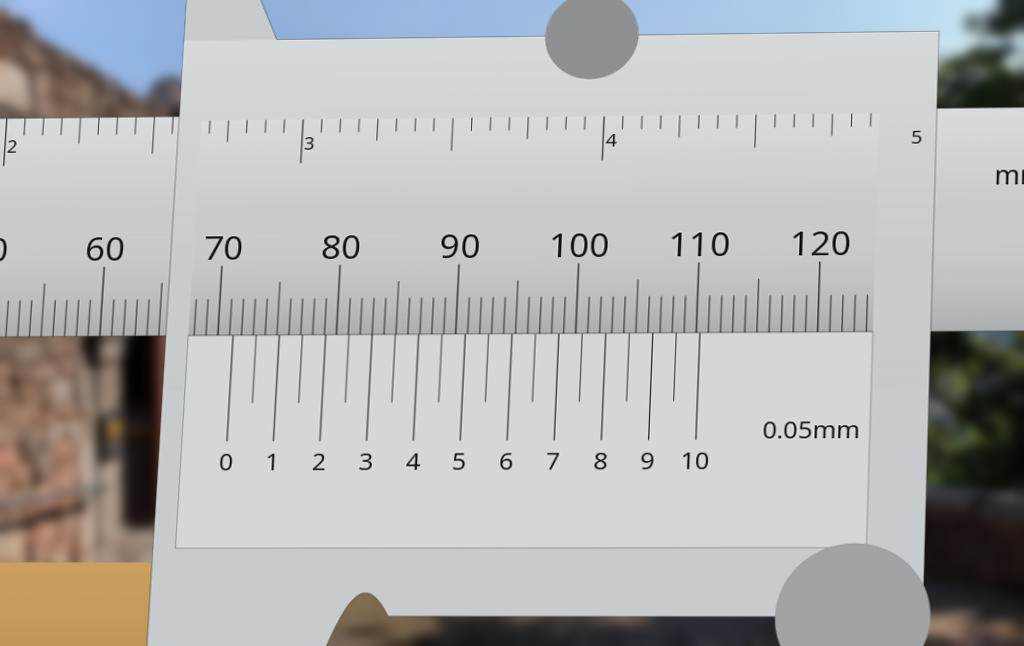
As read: **71.3** mm
